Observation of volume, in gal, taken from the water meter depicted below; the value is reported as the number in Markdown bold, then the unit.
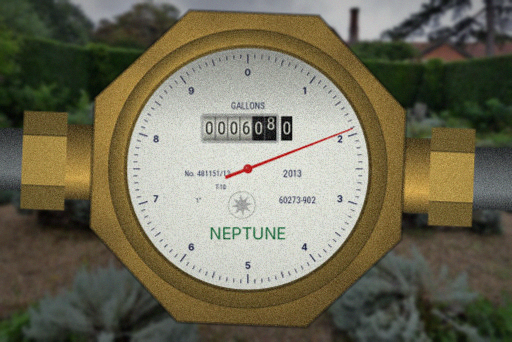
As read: **6081.9** gal
